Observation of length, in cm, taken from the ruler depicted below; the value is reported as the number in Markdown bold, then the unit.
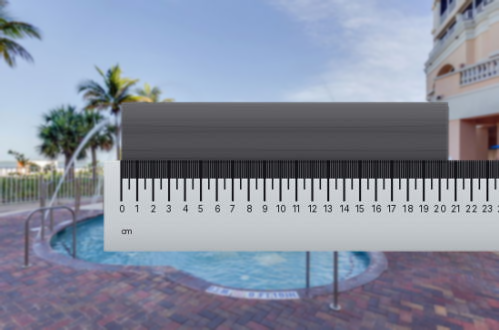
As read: **20.5** cm
